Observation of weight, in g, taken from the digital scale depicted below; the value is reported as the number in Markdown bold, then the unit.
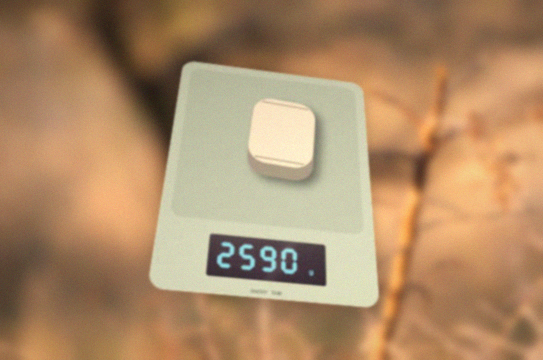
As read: **2590** g
